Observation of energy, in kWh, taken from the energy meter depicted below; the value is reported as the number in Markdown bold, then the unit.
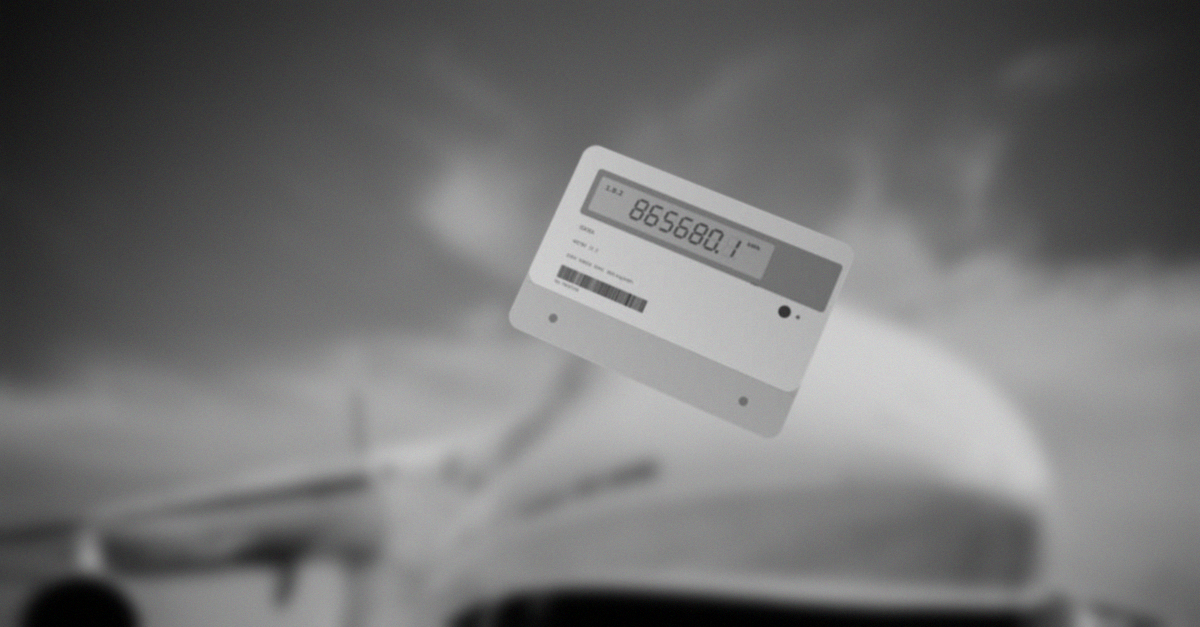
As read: **865680.1** kWh
